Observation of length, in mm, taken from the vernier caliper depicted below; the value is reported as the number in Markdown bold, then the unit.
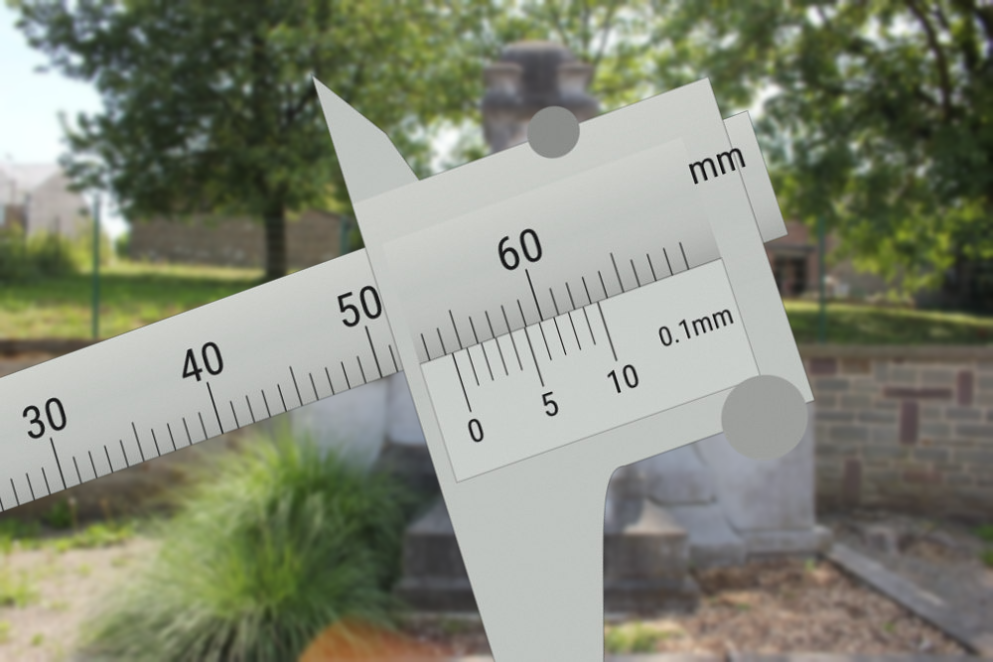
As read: **54.4** mm
